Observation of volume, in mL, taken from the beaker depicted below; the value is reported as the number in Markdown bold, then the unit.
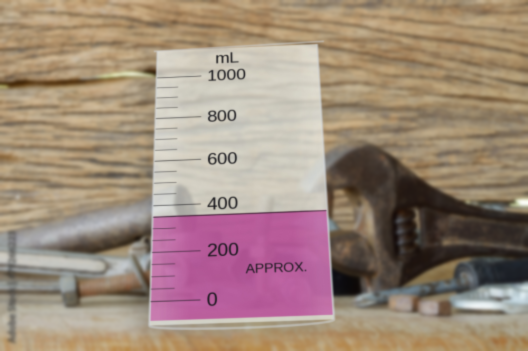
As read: **350** mL
